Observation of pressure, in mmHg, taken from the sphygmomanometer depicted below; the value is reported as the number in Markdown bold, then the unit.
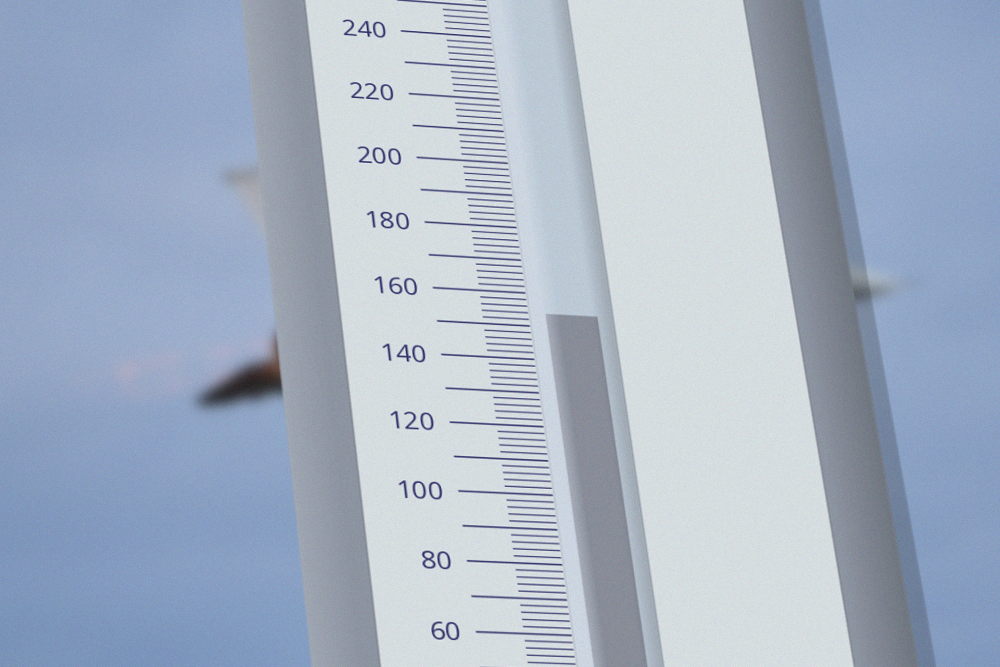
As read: **154** mmHg
